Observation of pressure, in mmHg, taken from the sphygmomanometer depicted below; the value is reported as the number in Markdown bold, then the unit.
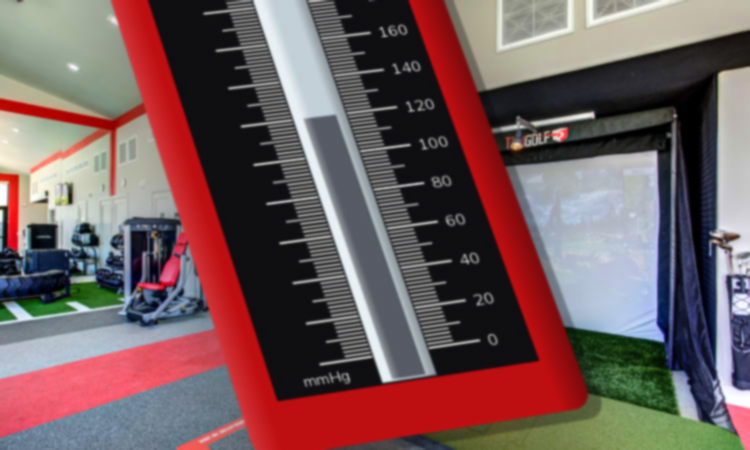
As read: **120** mmHg
